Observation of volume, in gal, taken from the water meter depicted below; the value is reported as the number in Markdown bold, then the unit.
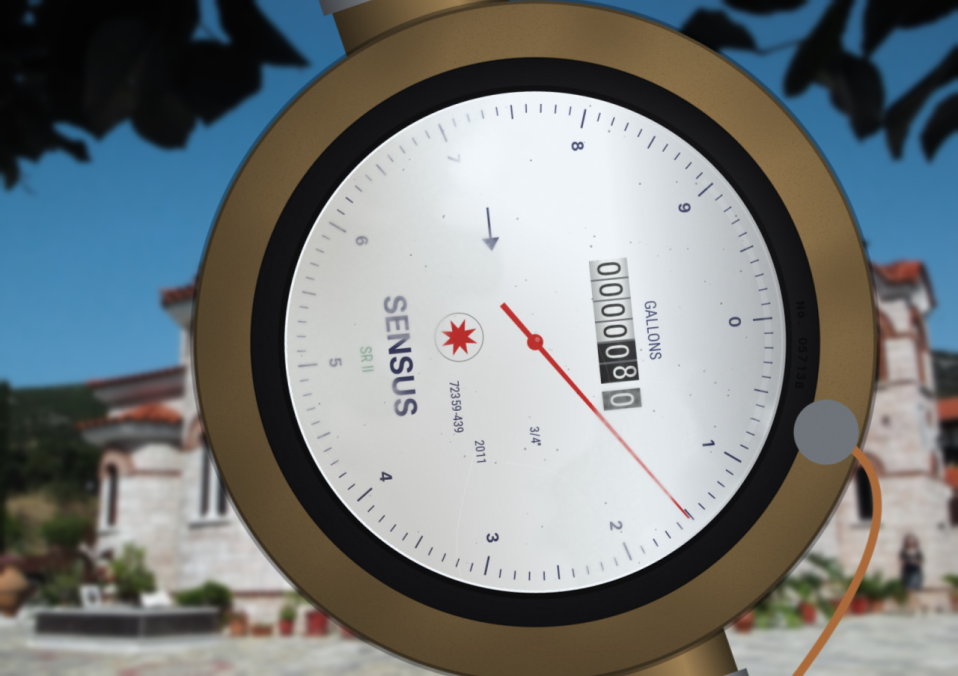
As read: **81.5** gal
